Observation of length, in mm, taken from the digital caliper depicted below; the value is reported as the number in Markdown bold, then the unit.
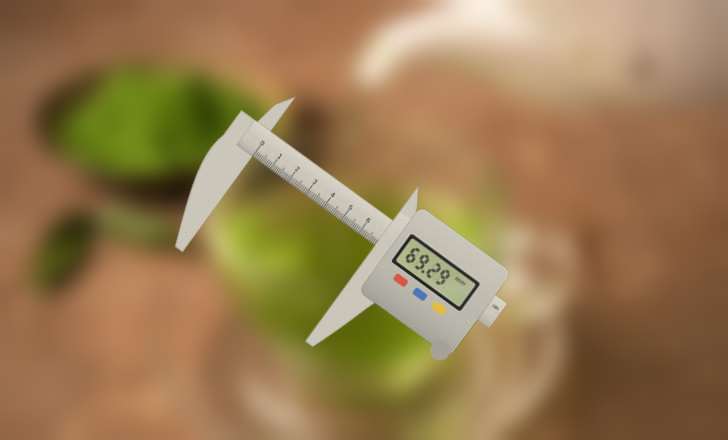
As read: **69.29** mm
